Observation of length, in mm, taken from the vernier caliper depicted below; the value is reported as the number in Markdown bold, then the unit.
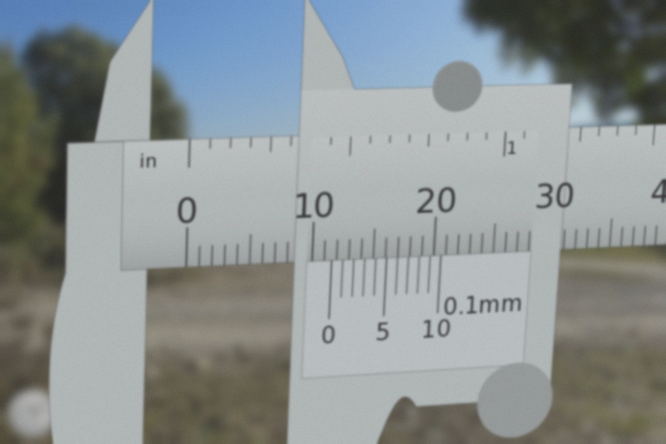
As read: **11.6** mm
